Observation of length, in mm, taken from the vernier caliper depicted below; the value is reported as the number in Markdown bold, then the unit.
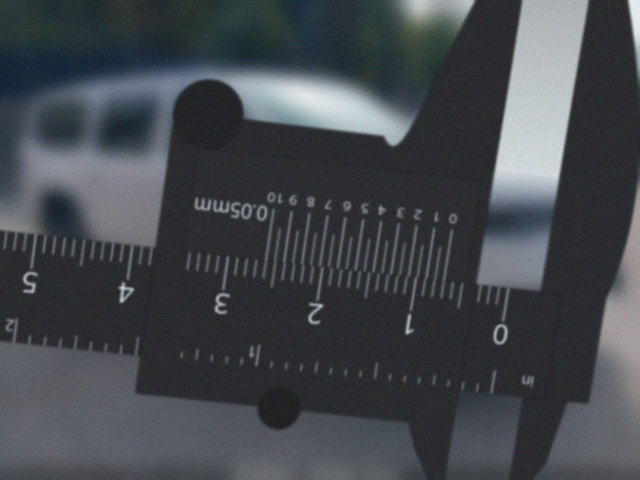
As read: **7.0** mm
